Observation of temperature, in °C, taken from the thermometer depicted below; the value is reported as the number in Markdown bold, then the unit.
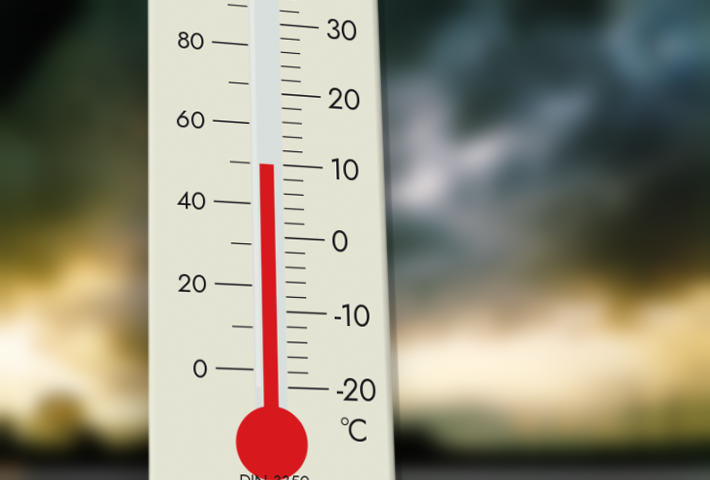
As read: **10** °C
